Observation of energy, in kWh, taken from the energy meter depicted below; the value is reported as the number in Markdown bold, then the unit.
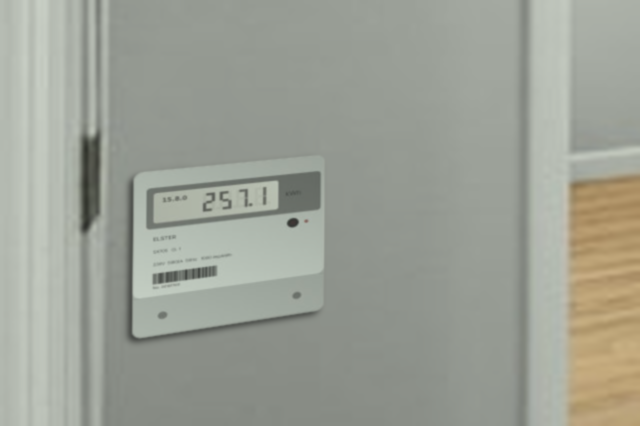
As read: **257.1** kWh
